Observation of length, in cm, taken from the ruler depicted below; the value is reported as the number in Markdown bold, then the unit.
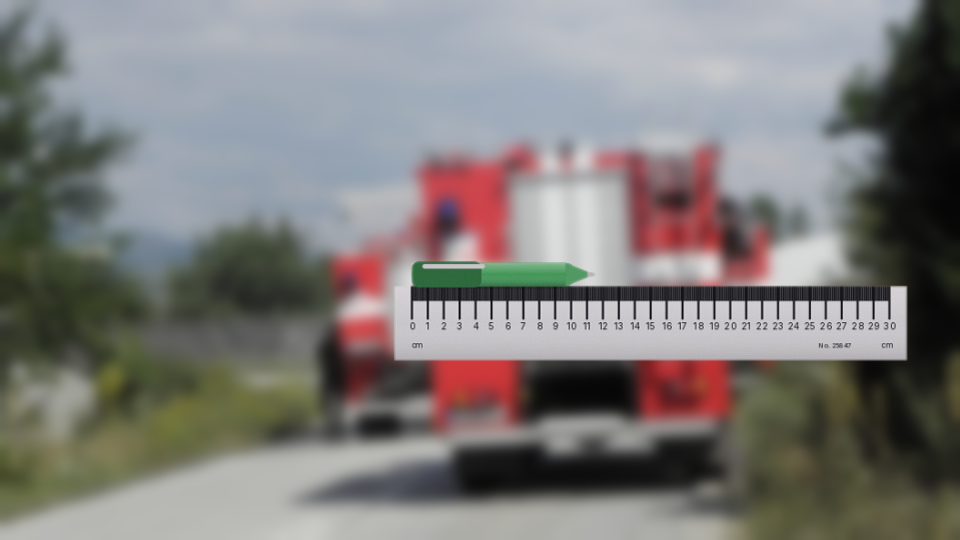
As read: **11.5** cm
